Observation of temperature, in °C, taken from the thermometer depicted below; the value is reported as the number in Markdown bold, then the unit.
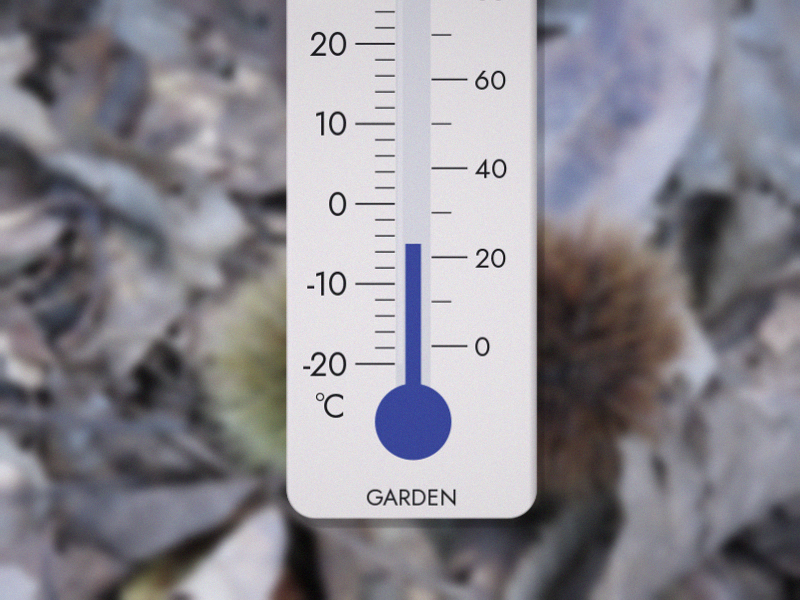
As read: **-5** °C
